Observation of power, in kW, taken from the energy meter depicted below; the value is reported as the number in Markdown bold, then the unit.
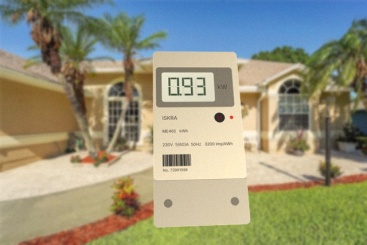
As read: **0.93** kW
